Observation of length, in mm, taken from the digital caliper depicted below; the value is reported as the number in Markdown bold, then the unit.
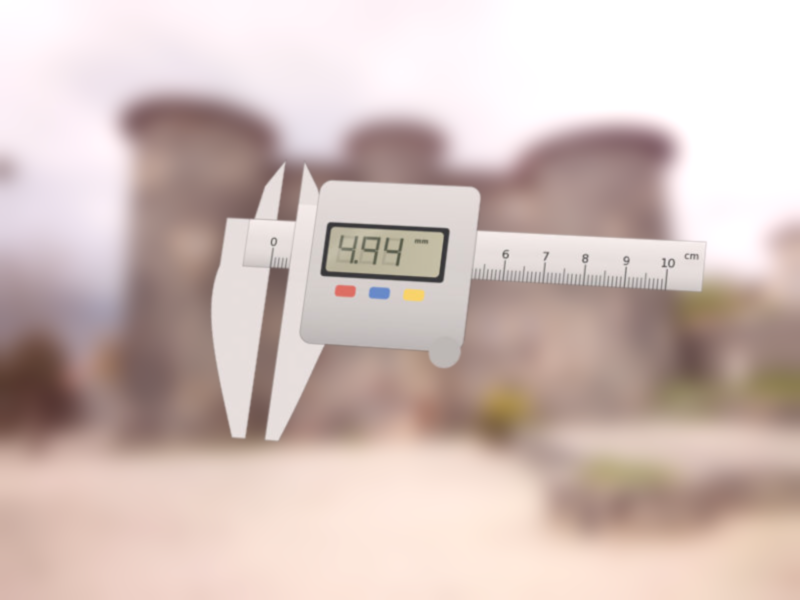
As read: **4.94** mm
